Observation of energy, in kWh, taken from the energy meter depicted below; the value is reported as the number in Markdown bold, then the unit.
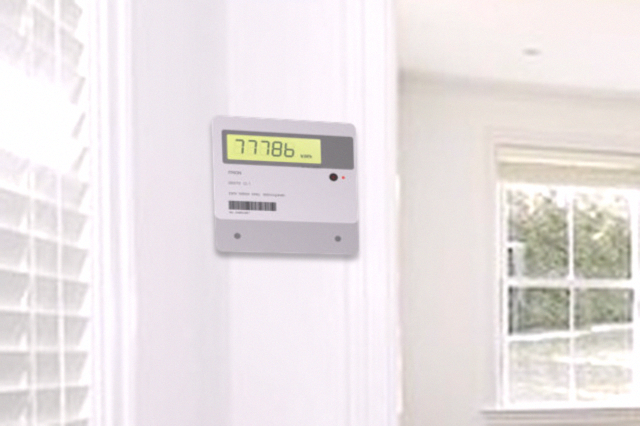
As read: **77786** kWh
